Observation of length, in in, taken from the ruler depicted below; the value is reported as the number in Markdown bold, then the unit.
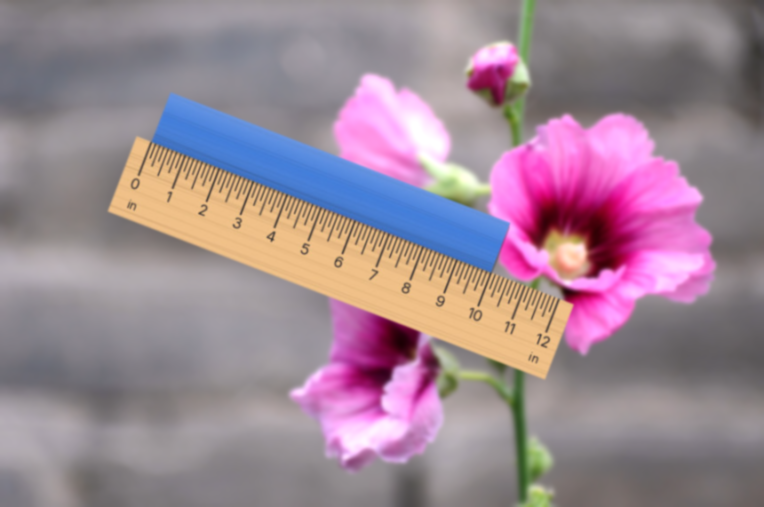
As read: **10** in
